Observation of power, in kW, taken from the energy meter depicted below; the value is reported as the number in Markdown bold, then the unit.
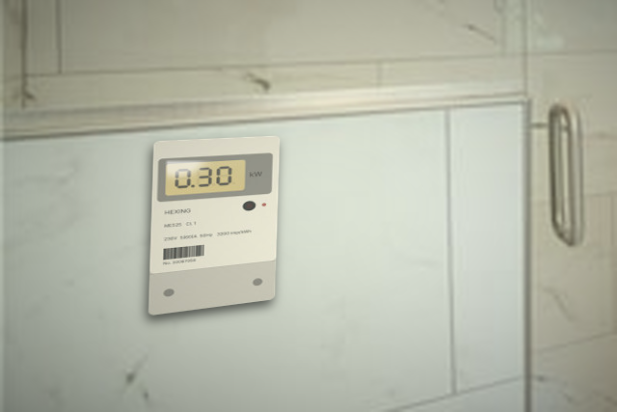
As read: **0.30** kW
